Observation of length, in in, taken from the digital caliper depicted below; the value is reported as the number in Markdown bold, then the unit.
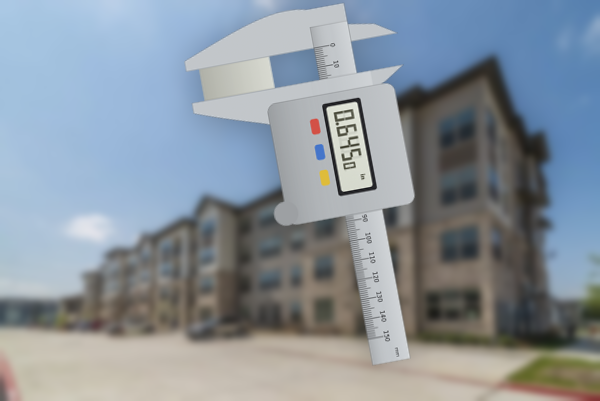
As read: **0.6450** in
